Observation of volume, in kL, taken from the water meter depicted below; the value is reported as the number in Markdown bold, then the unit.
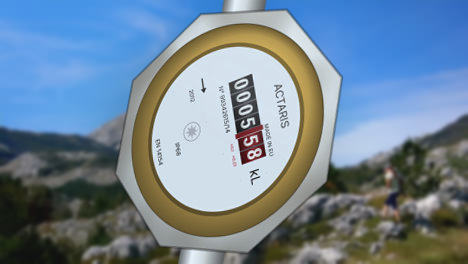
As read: **5.58** kL
